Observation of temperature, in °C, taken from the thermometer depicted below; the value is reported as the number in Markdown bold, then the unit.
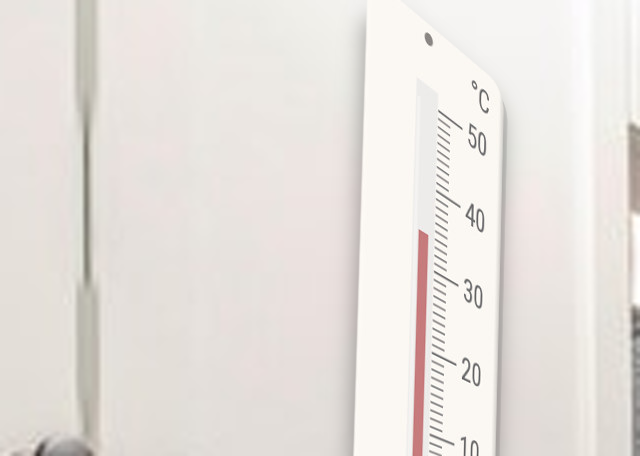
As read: **34** °C
